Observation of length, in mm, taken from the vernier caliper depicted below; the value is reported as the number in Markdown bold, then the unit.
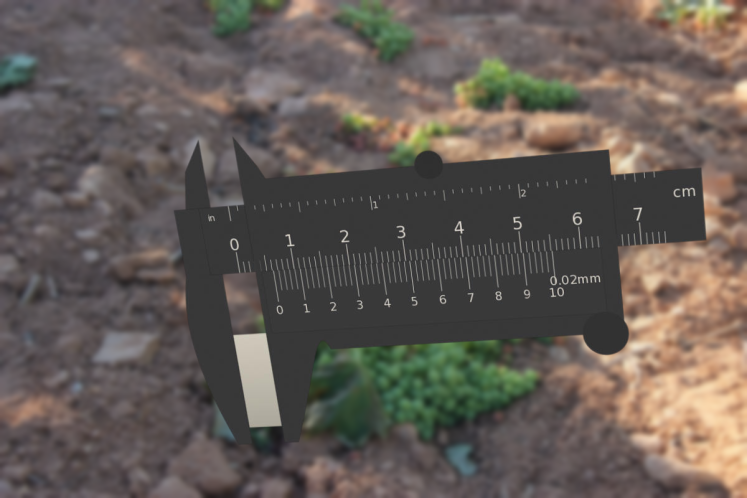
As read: **6.2** mm
